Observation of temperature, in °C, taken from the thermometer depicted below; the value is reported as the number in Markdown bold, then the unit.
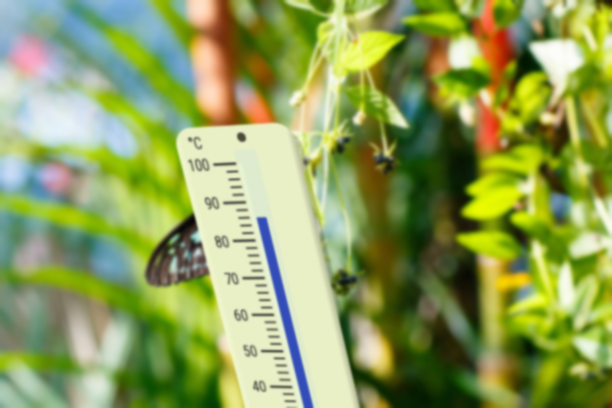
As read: **86** °C
